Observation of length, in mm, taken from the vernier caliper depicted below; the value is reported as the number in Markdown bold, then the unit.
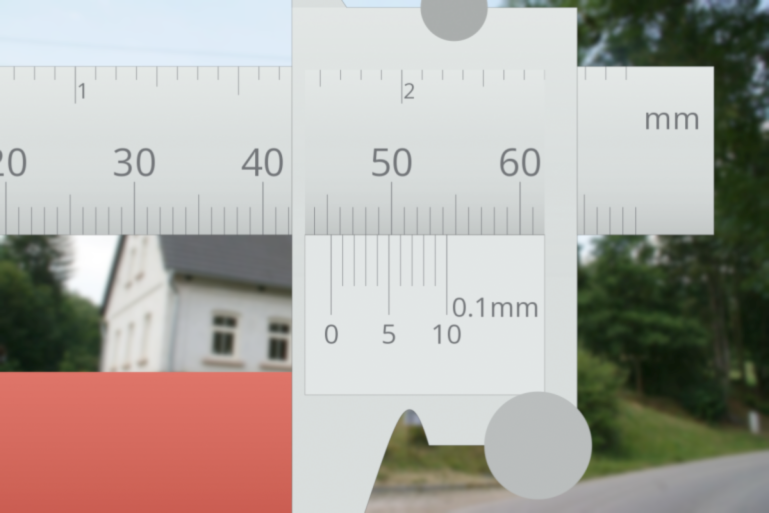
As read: **45.3** mm
